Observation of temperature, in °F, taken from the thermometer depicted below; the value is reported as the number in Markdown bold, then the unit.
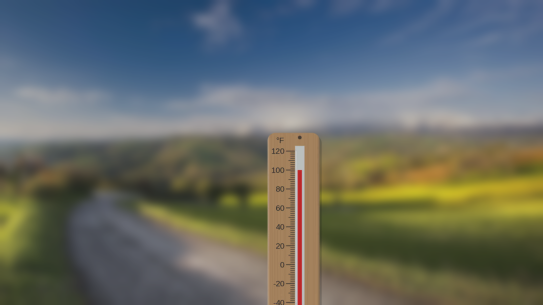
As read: **100** °F
